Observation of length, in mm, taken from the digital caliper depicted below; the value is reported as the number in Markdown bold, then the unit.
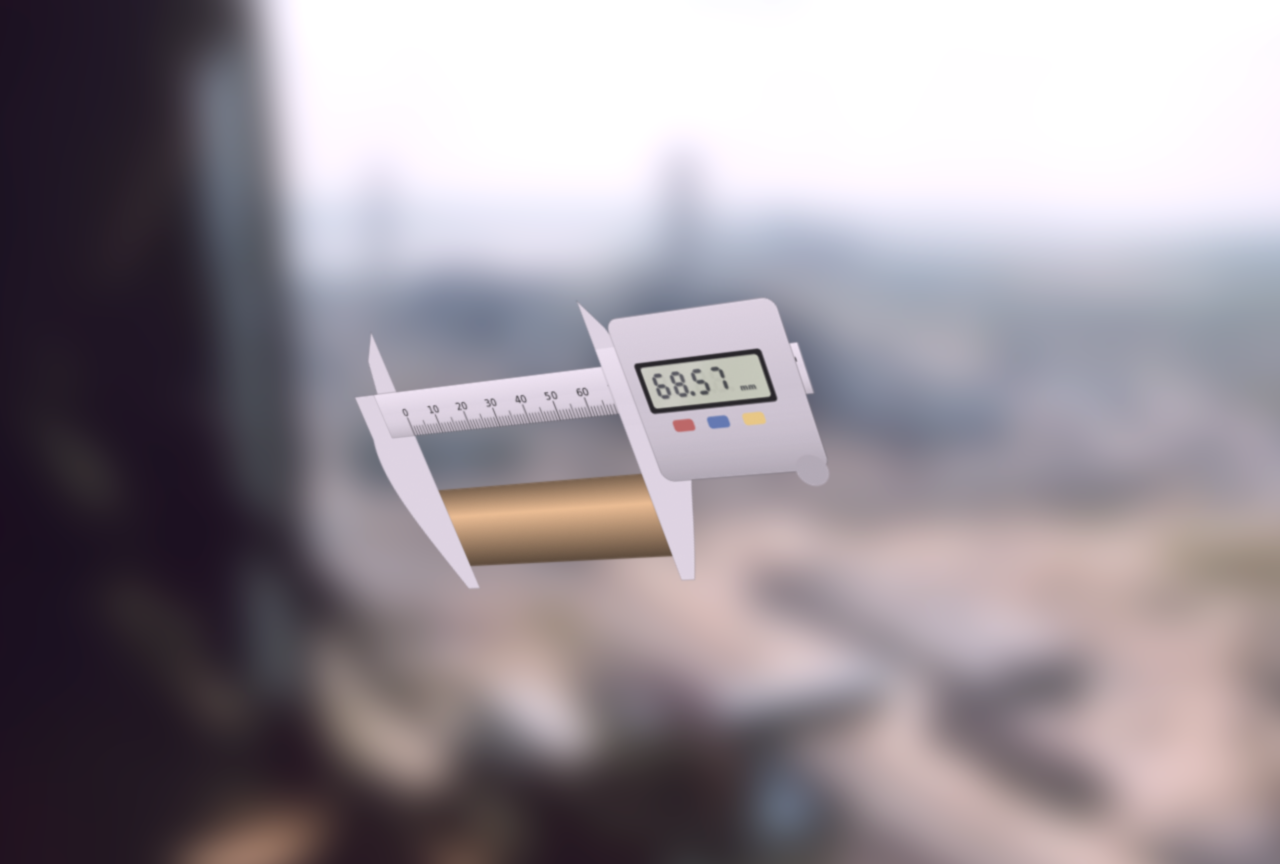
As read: **68.57** mm
